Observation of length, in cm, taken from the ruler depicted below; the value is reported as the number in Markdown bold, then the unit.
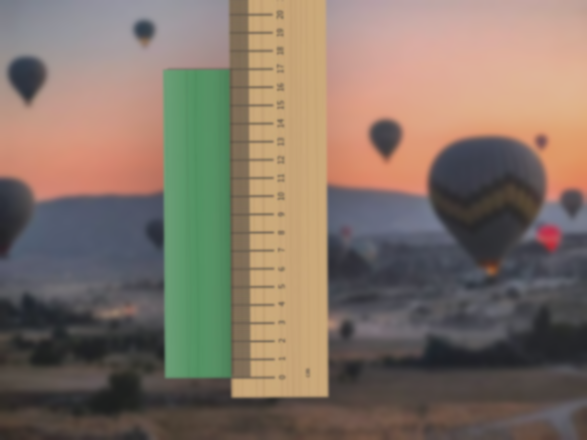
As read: **17** cm
